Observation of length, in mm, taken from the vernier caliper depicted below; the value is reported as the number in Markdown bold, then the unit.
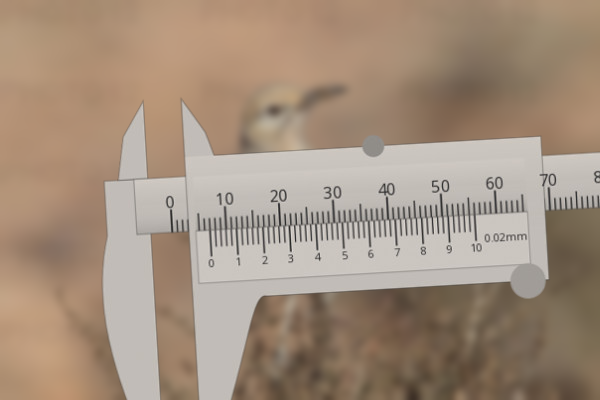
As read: **7.0** mm
